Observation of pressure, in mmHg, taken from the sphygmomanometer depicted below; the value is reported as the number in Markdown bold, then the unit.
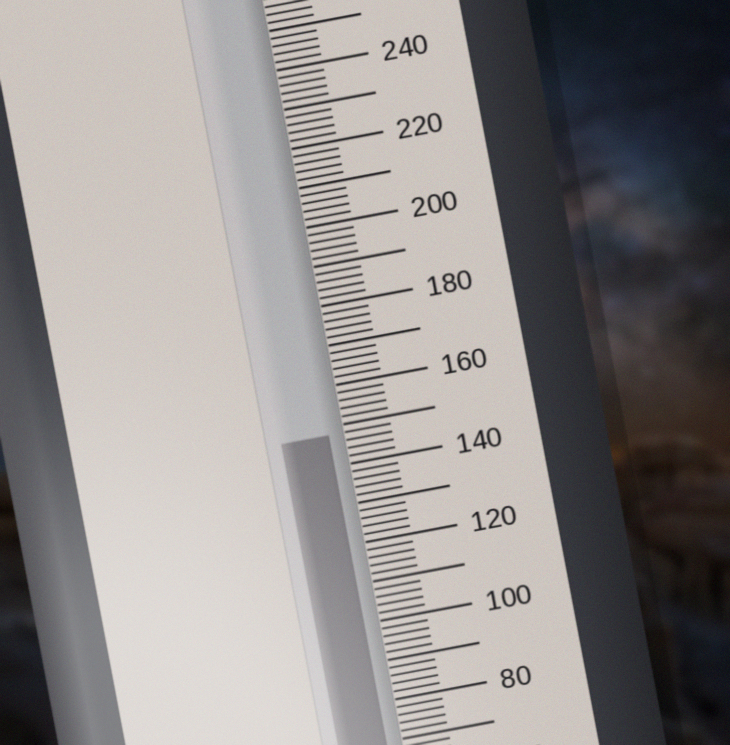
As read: **148** mmHg
